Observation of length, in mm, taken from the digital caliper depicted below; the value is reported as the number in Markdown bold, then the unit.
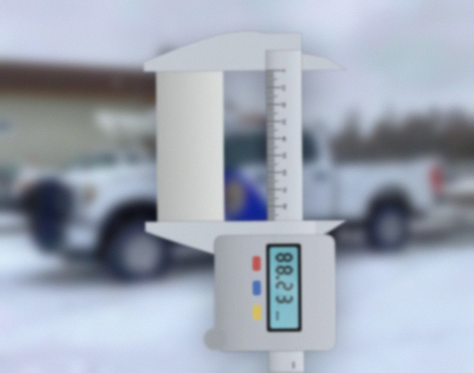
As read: **88.23** mm
